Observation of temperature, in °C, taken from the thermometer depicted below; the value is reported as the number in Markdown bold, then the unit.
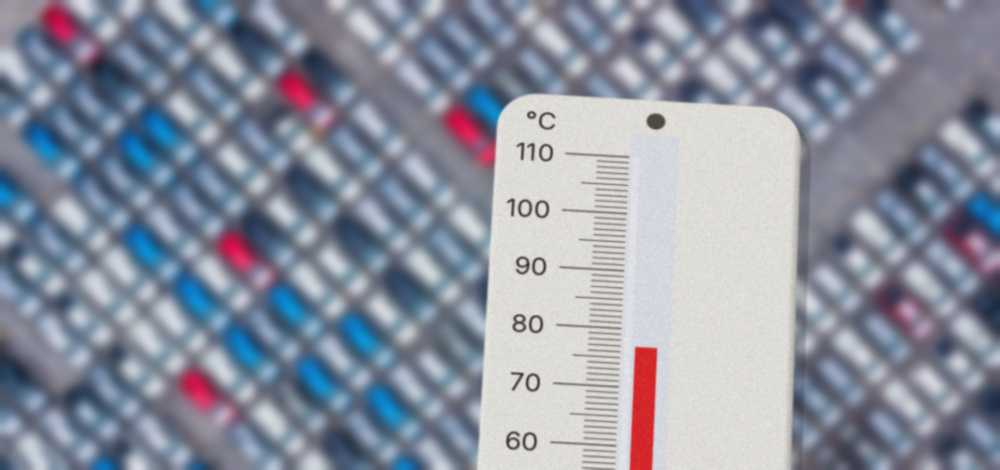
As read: **77** °C
